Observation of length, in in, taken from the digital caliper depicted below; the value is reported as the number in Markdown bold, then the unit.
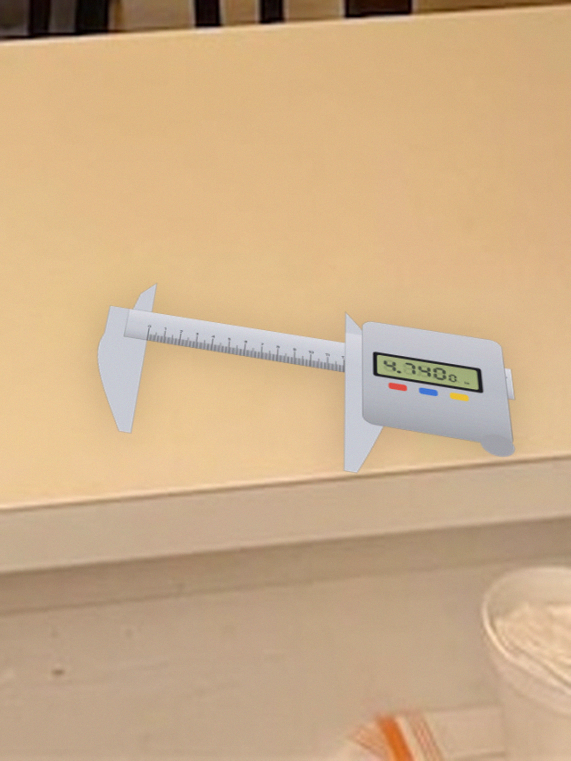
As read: **4.7400** in
